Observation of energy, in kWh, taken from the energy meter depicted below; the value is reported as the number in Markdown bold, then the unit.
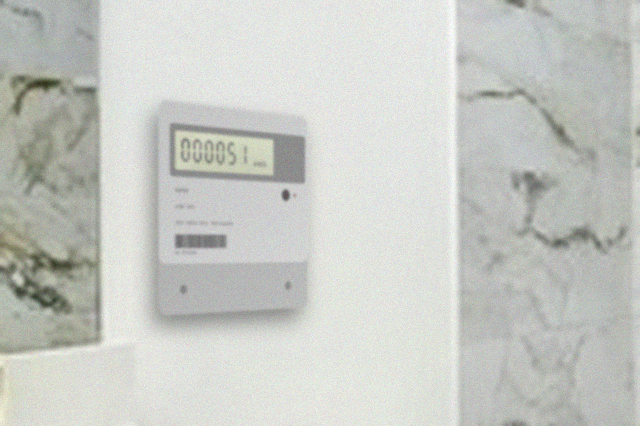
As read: **51** kWh
